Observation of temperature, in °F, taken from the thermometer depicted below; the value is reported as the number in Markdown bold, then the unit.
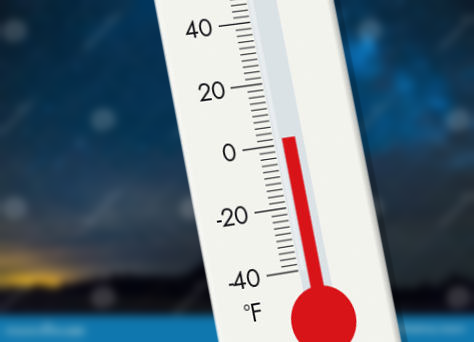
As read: **2** °F
